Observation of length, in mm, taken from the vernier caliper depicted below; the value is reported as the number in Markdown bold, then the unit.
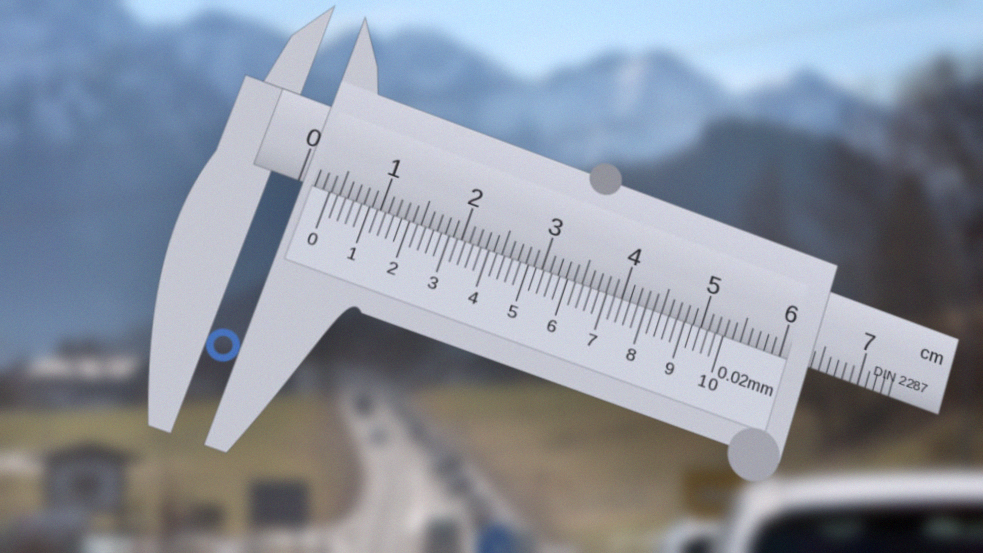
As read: **3.8** mm
